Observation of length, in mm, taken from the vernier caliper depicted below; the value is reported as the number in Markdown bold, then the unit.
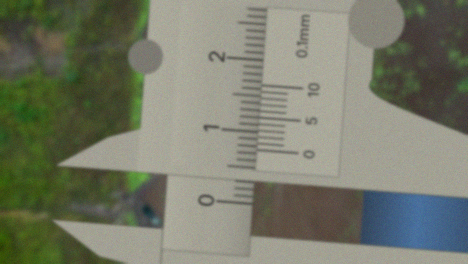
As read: **7.5** mm
